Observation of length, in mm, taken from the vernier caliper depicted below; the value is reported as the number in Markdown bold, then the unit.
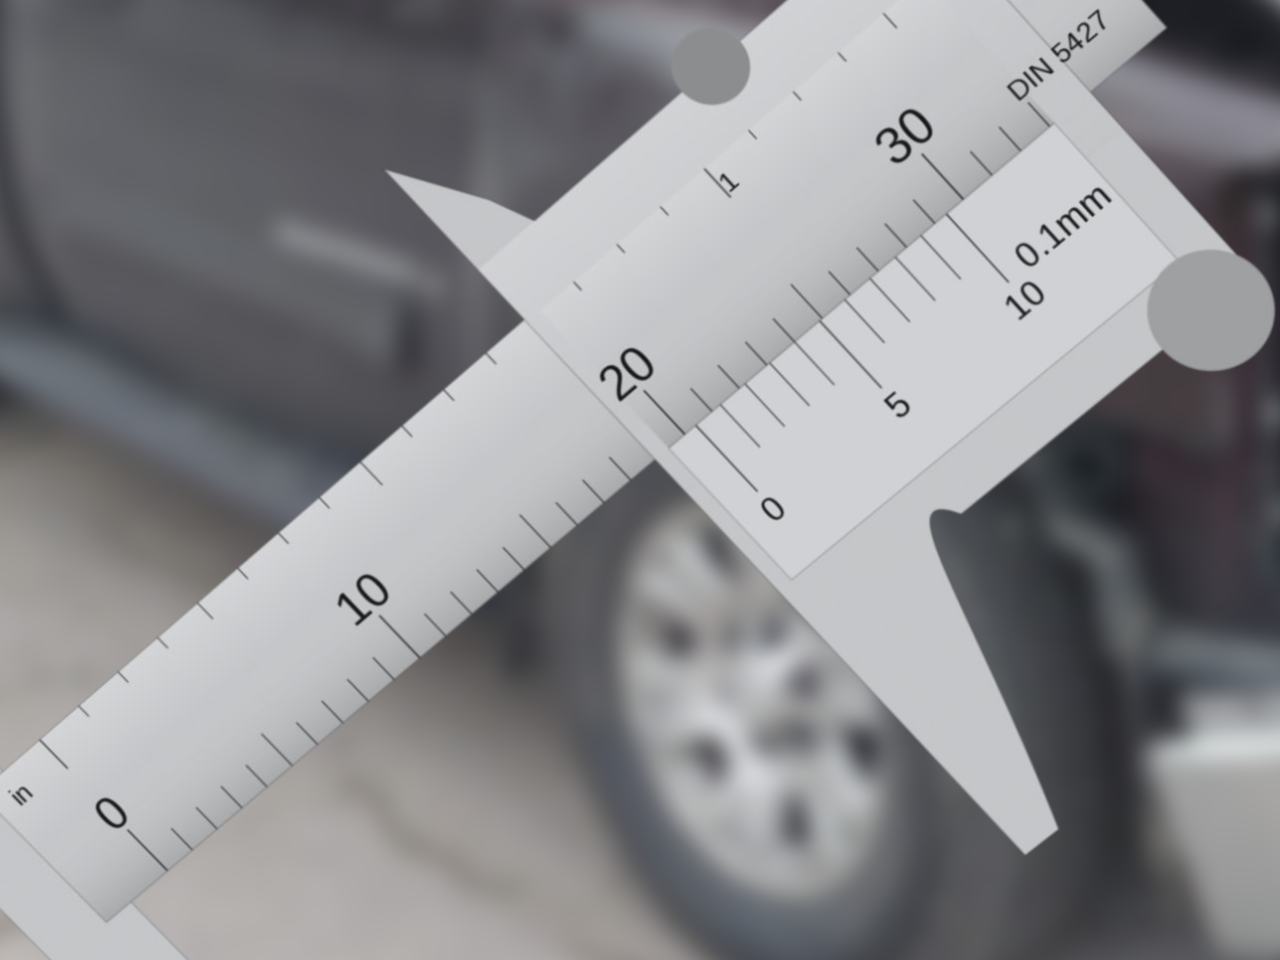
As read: **20.4** mm
